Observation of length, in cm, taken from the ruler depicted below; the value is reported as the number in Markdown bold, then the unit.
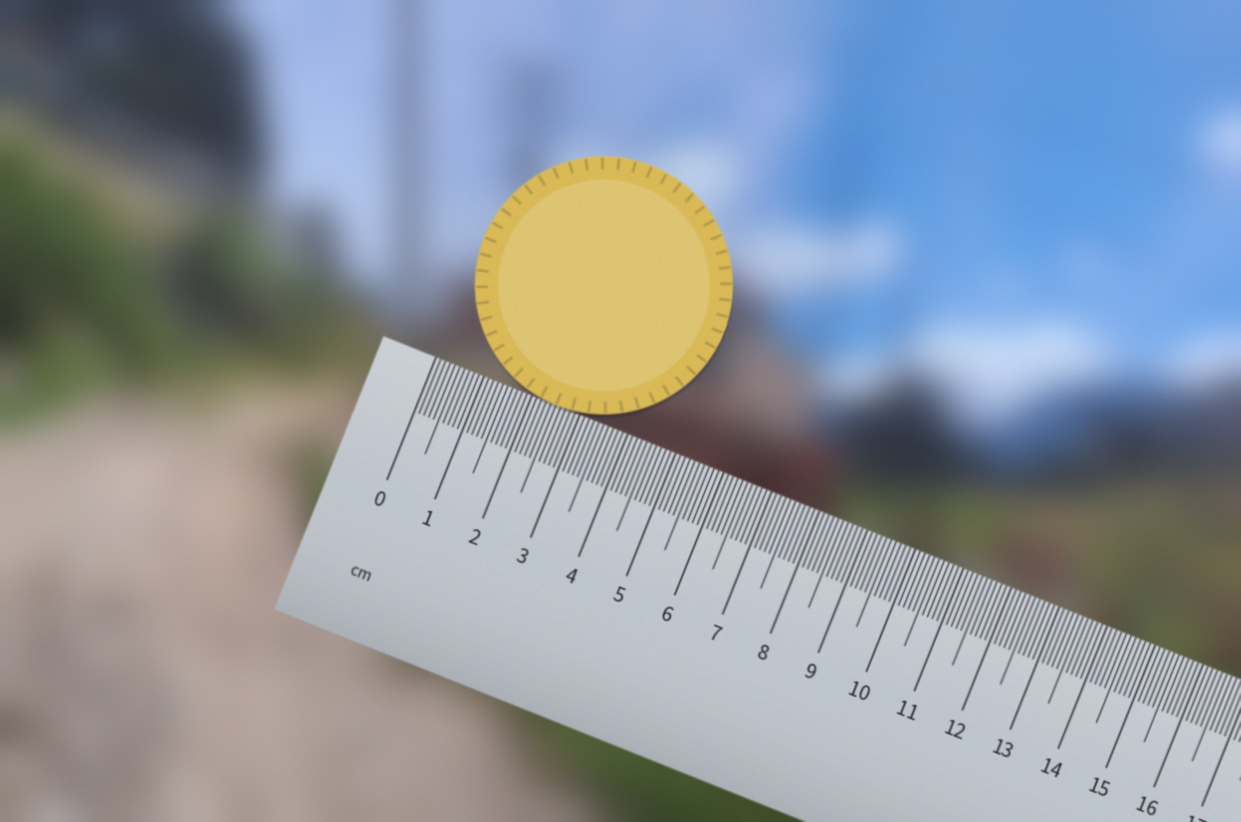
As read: **5** cm
